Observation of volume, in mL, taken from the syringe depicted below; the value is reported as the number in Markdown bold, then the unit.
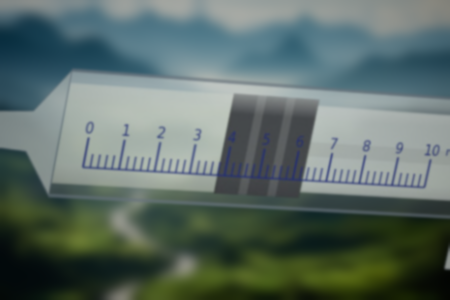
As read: **3.8** mL
